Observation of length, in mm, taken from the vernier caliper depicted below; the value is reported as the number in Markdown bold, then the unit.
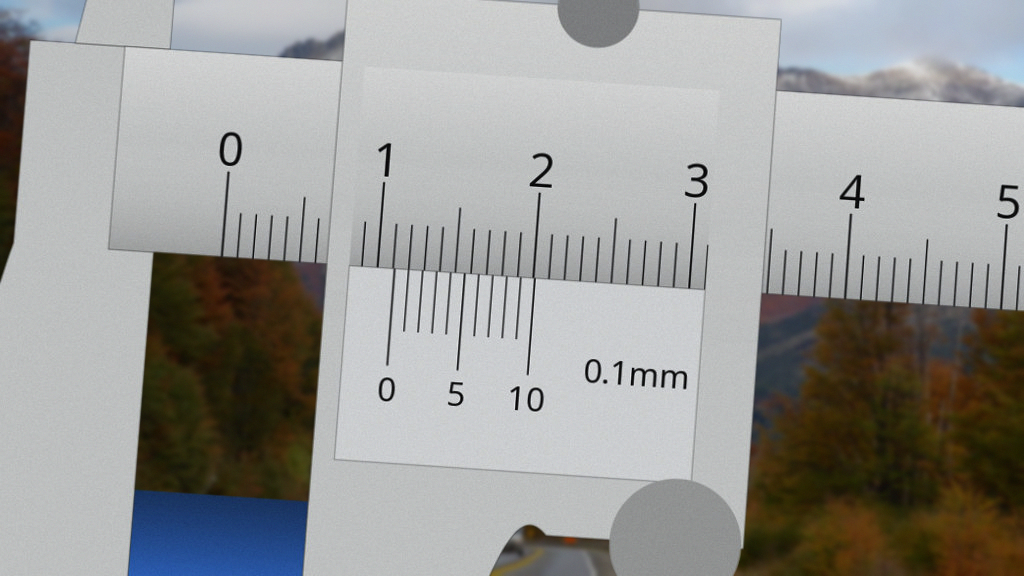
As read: **11.1** mm
